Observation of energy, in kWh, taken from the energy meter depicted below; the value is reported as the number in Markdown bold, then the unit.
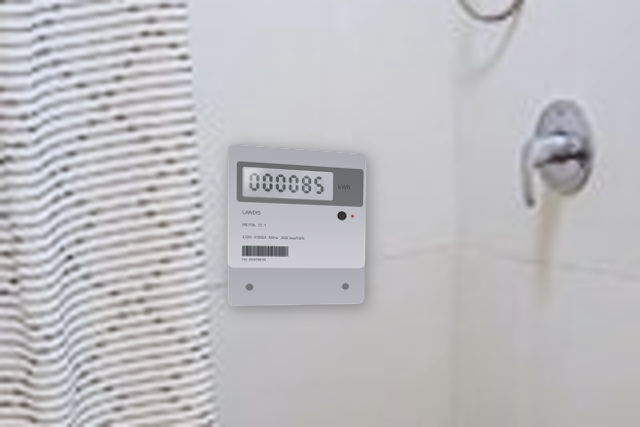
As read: **85** kWh
